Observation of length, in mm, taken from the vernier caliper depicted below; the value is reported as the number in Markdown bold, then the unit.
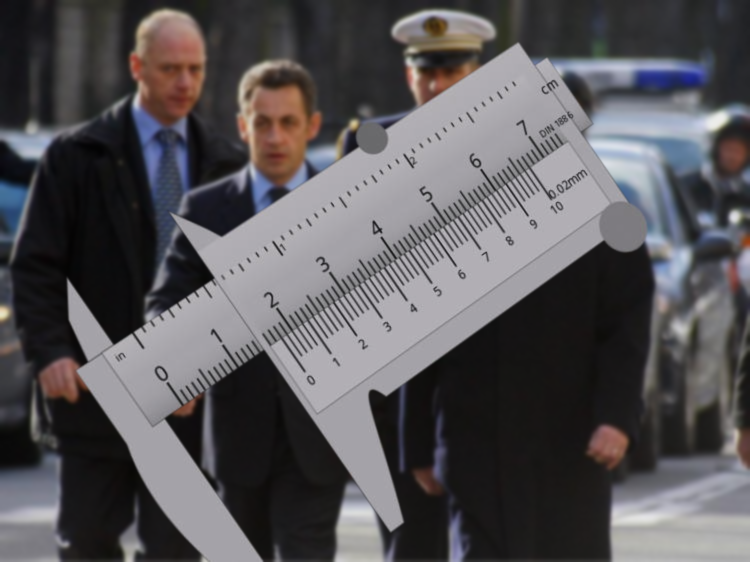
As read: **18.0** mm
